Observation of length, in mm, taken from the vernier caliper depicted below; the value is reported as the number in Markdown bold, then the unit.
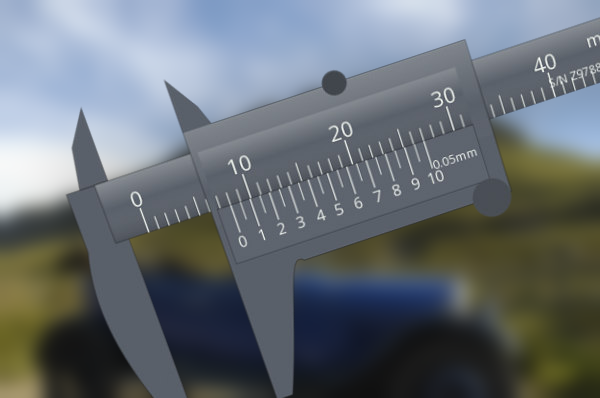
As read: **8.0** mm
